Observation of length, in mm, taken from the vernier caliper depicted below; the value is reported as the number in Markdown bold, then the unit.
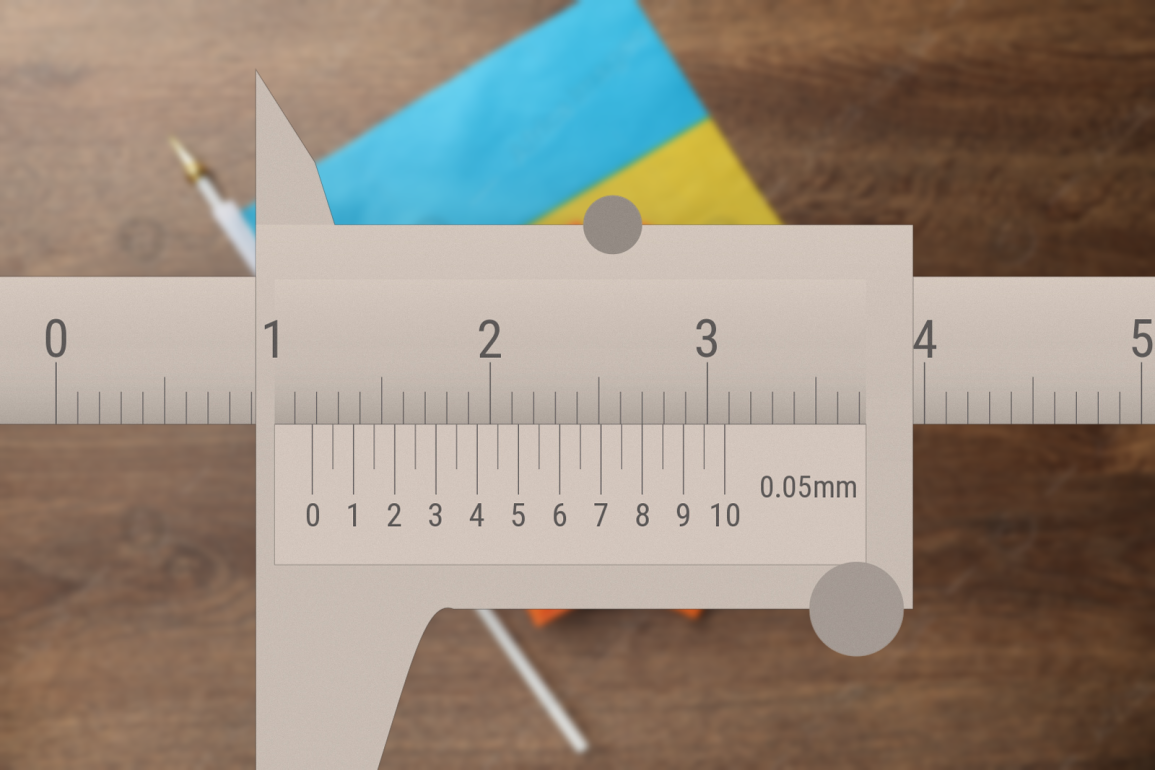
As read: **11.80** mm
